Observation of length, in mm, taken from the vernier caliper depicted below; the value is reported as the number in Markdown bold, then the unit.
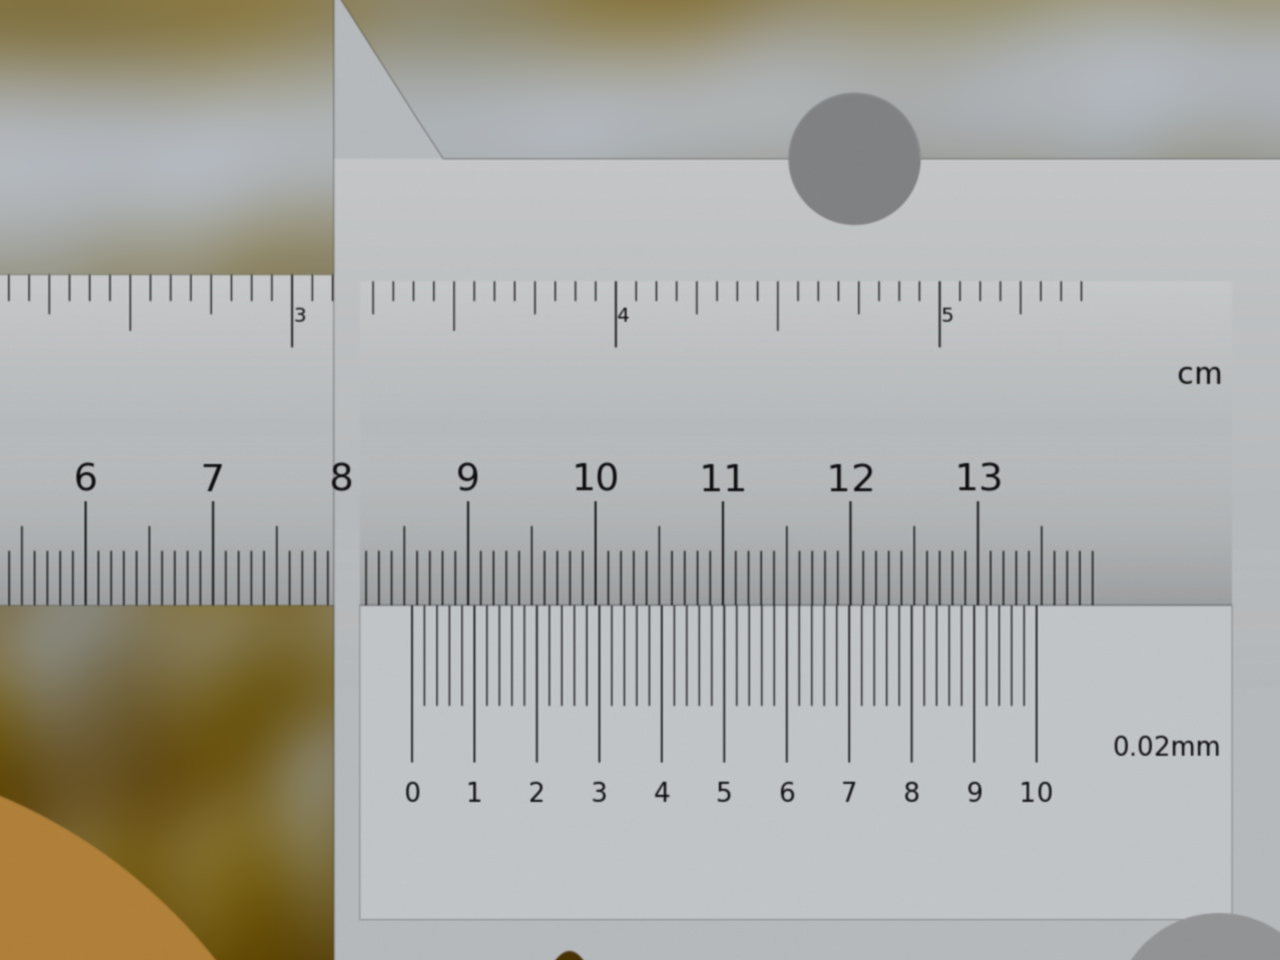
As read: **85.6** mm
